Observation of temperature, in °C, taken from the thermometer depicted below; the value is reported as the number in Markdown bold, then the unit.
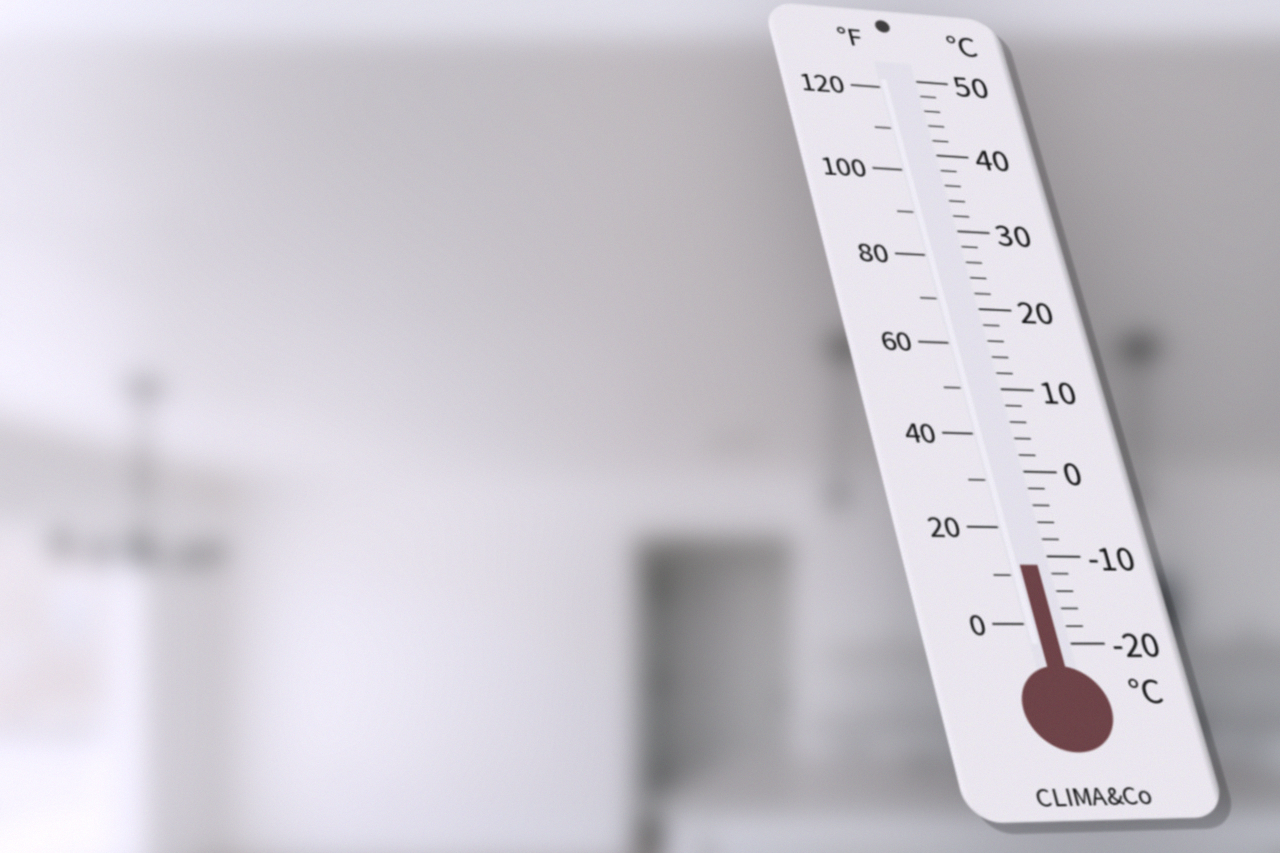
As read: **-11** °C
